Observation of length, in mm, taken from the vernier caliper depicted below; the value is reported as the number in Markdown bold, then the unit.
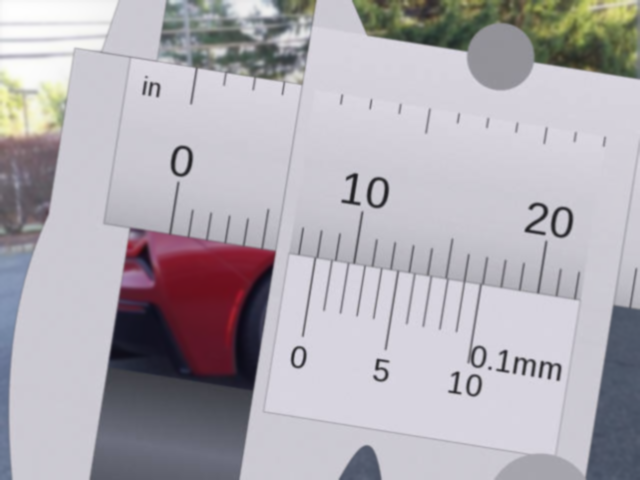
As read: **7.9** mm
